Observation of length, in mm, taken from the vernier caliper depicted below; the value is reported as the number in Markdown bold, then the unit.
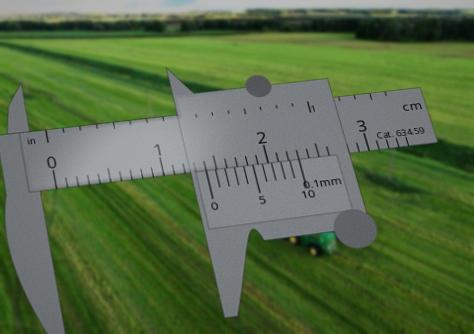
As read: **14.0** mm
